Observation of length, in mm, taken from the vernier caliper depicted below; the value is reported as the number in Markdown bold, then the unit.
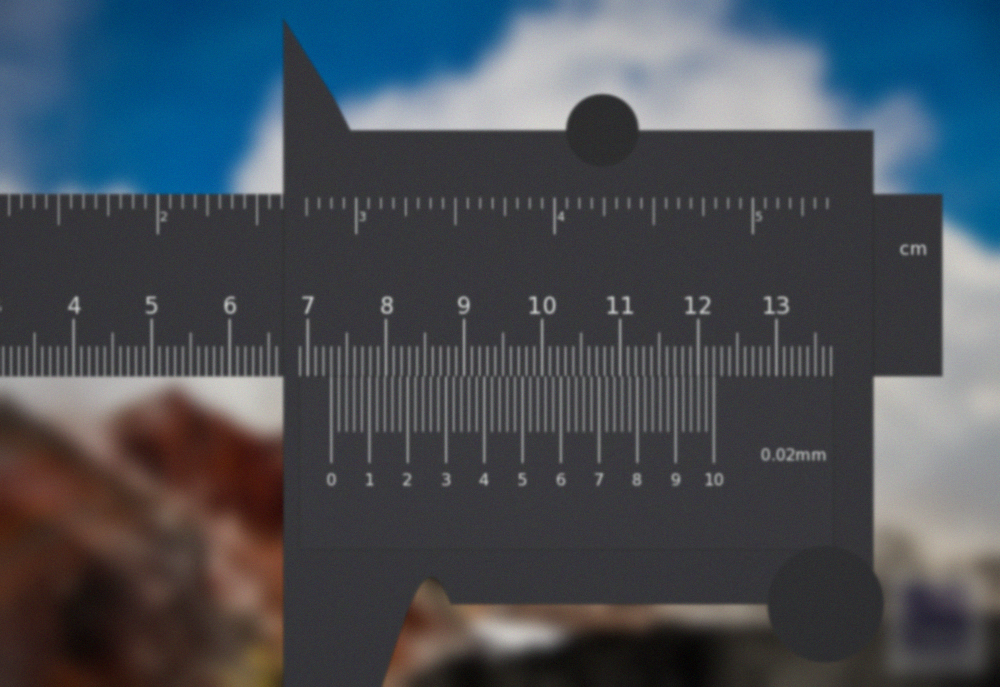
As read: **73.0** mm
